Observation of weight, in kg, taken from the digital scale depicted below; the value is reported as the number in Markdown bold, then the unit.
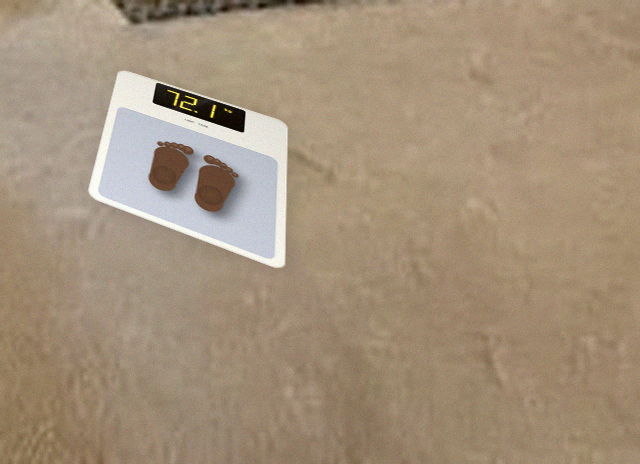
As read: **72.1** kg
